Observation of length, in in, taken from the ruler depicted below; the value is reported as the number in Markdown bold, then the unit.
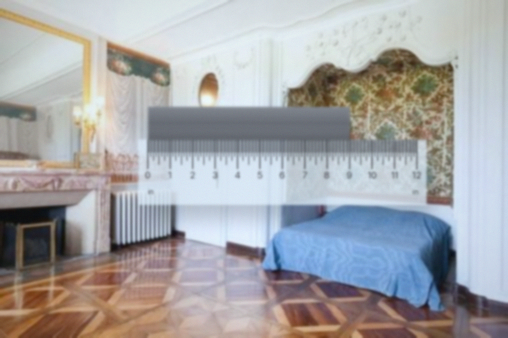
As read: **9** in
